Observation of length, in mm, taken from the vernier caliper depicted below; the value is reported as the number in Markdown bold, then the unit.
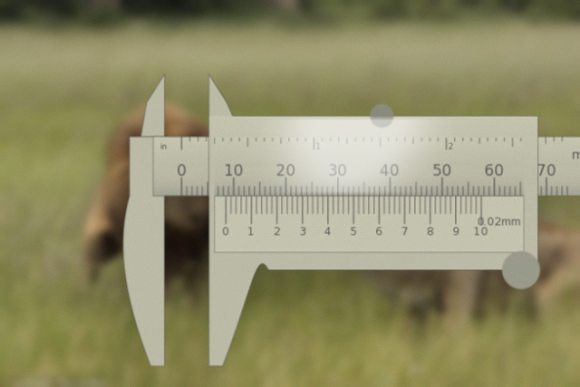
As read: **8.5** mm
